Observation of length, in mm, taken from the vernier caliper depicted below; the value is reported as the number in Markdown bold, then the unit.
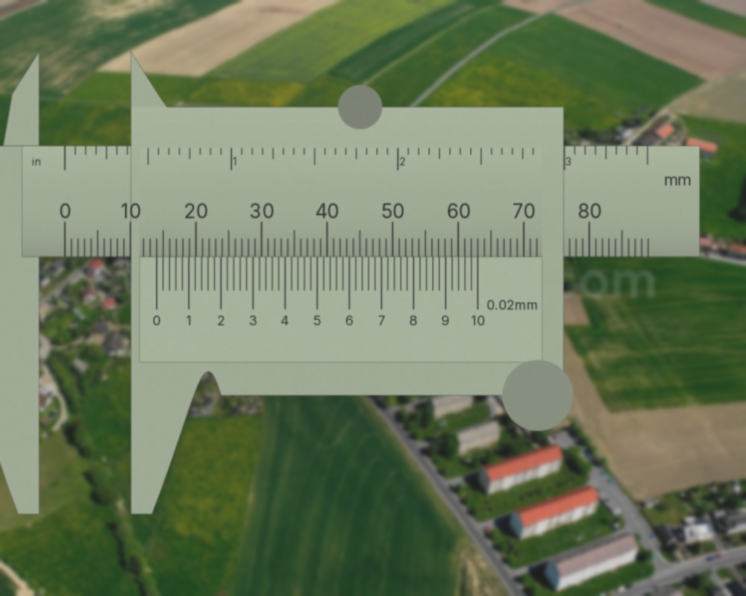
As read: **14.0** mm
